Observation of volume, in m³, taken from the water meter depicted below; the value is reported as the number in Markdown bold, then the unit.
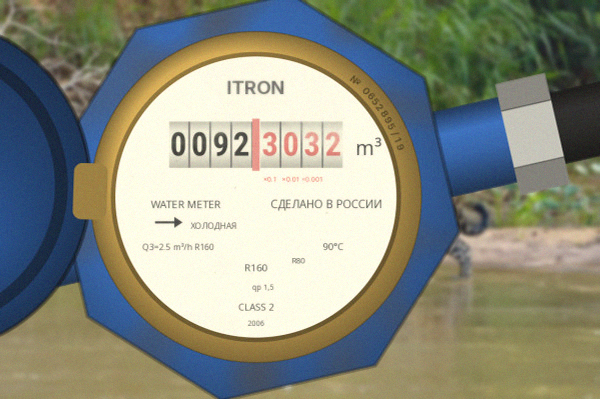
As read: **92.3032** m³
